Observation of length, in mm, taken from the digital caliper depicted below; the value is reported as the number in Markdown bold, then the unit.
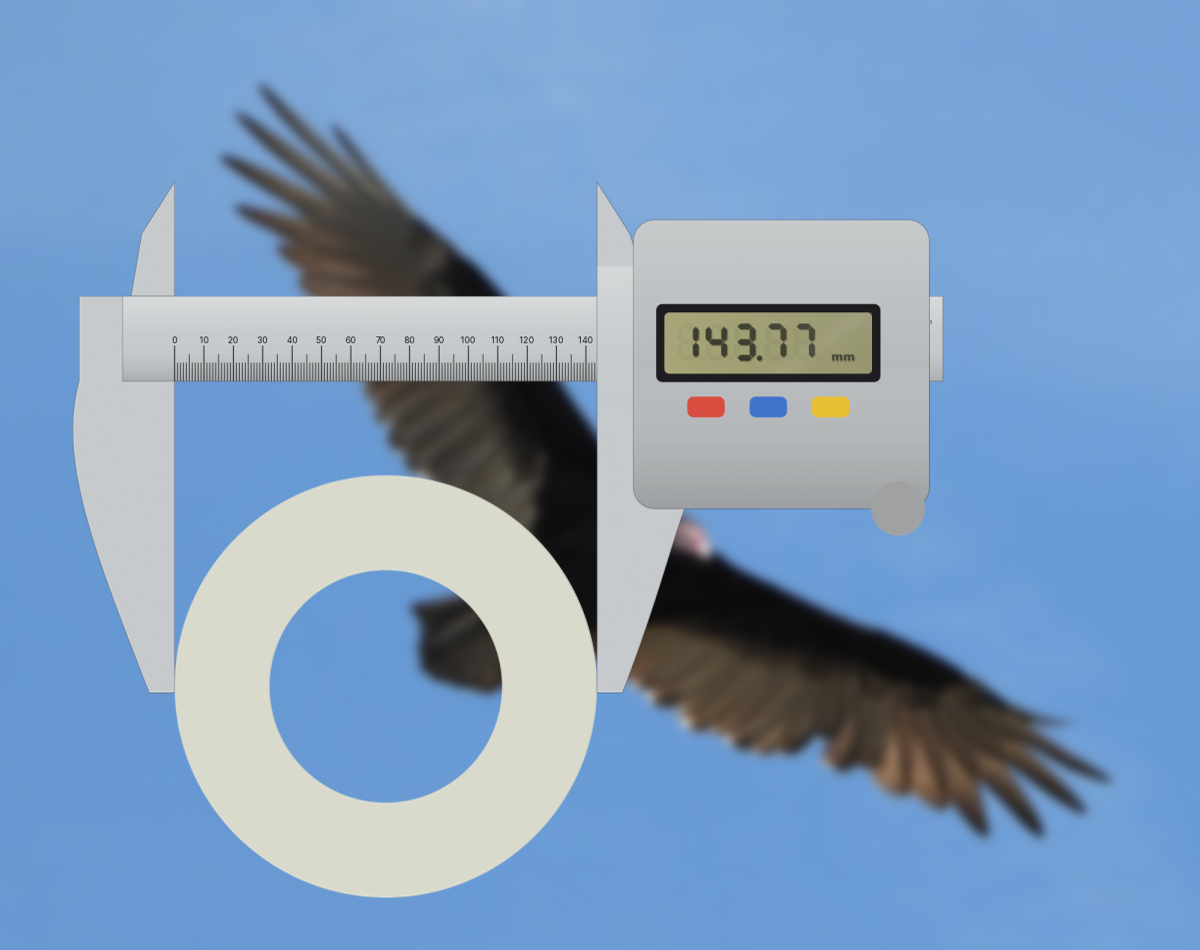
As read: **143.77** mm
